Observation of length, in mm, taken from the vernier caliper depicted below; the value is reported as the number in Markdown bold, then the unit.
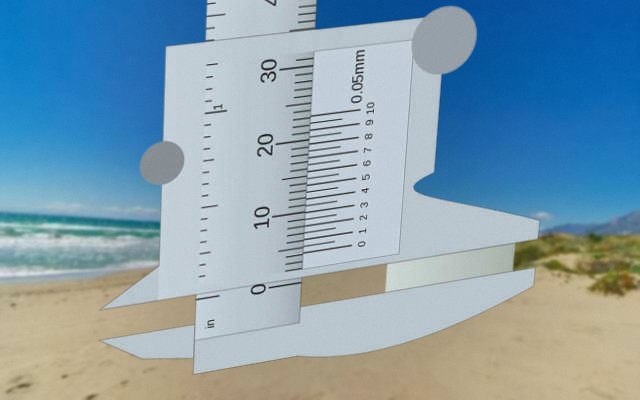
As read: **4.2** mm
